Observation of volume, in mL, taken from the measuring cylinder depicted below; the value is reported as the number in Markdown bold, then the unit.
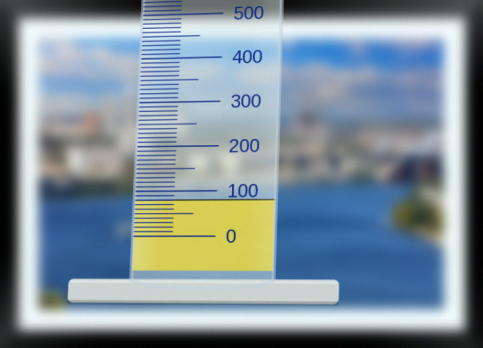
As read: **80** mL
